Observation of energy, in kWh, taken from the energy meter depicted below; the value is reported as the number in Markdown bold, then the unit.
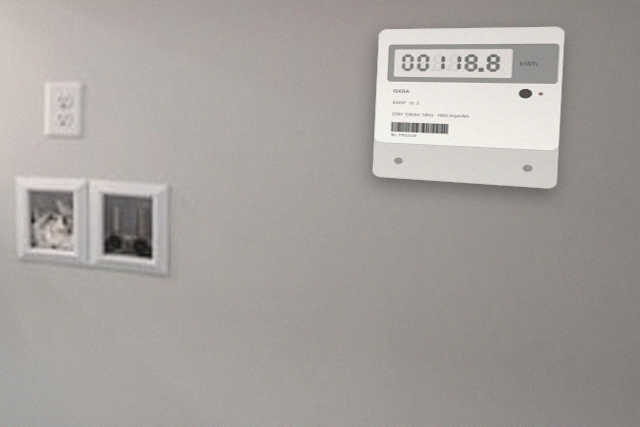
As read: **118.8** kWh
